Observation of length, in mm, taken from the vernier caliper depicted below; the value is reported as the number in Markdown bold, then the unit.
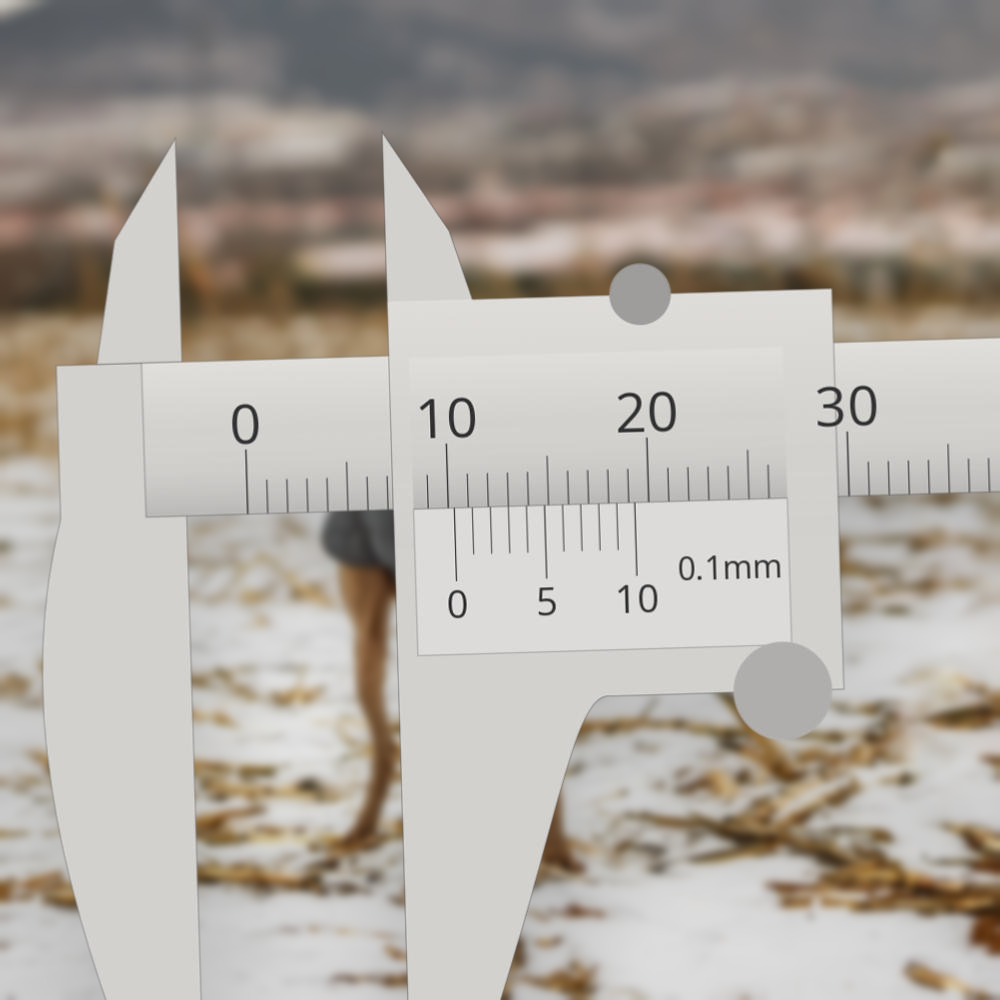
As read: **10.3** mm
